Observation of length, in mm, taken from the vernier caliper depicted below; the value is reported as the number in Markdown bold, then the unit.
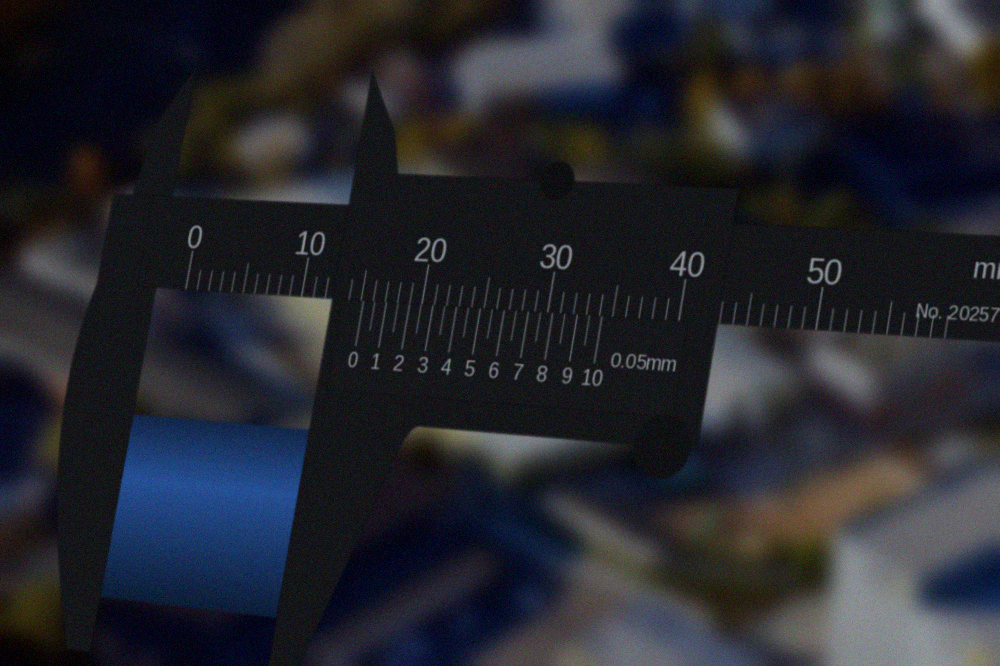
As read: **15.2** mm
